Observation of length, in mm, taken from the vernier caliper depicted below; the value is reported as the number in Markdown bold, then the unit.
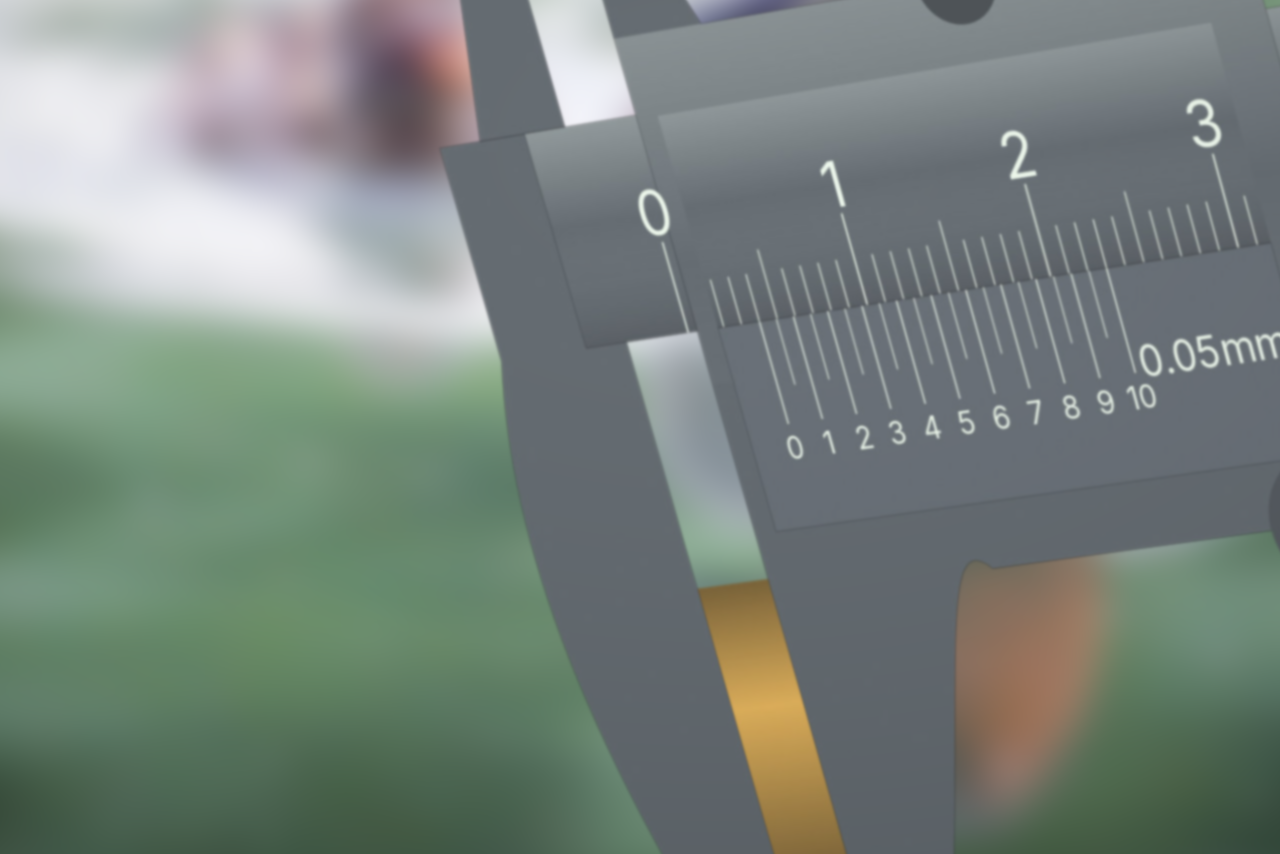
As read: **4.0** mm
